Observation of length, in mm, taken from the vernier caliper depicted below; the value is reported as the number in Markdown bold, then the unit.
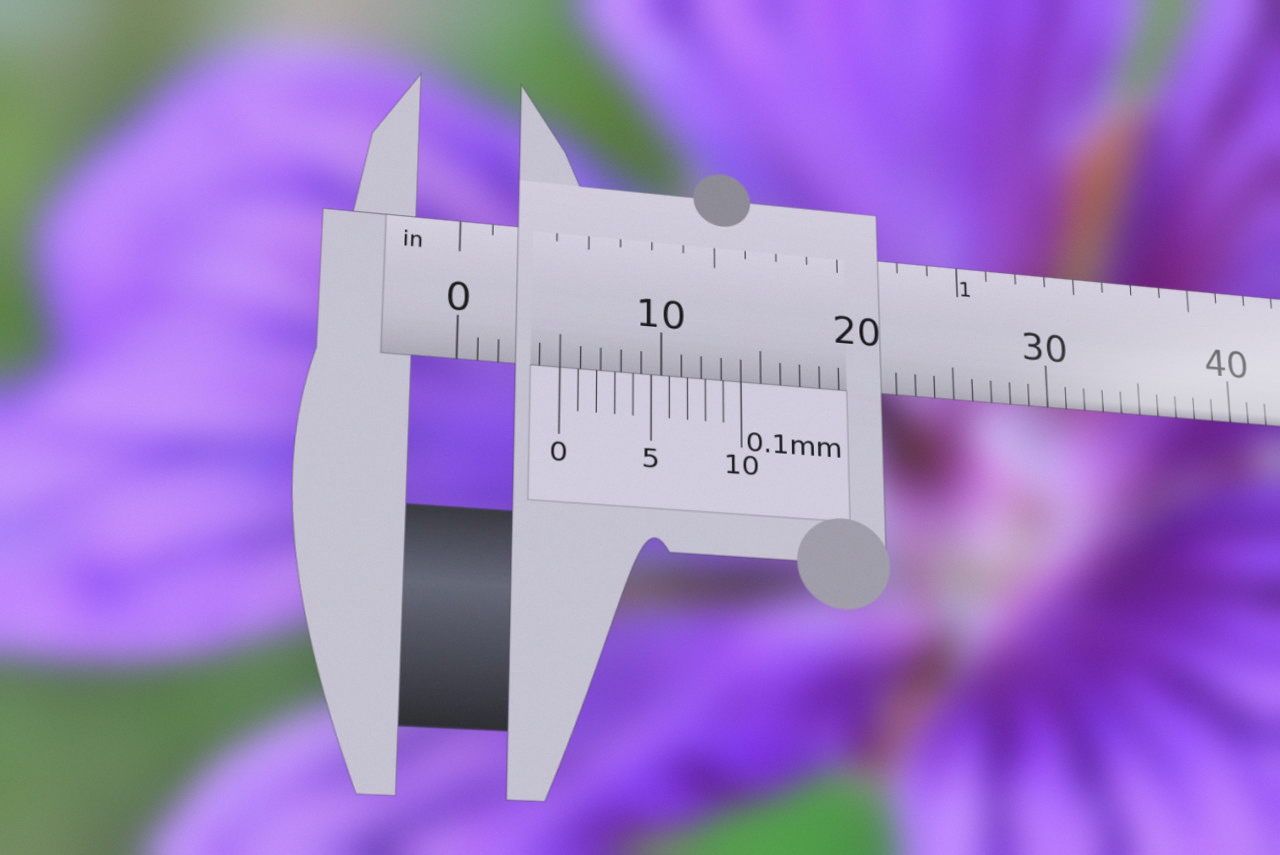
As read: **5.0** mm
